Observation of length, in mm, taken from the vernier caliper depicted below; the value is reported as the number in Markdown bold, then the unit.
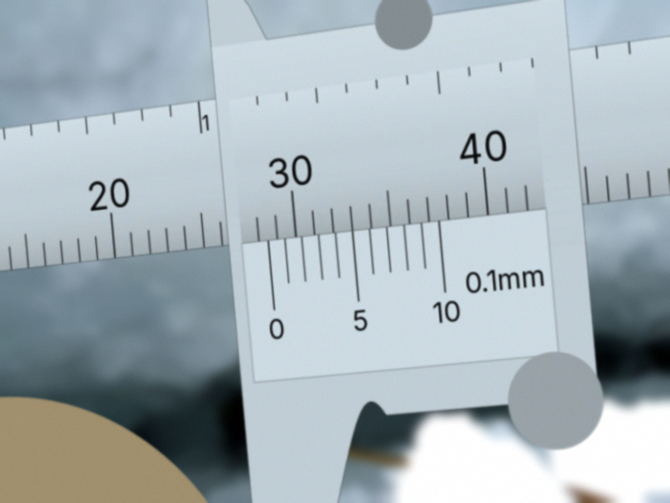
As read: **28.5** mm
